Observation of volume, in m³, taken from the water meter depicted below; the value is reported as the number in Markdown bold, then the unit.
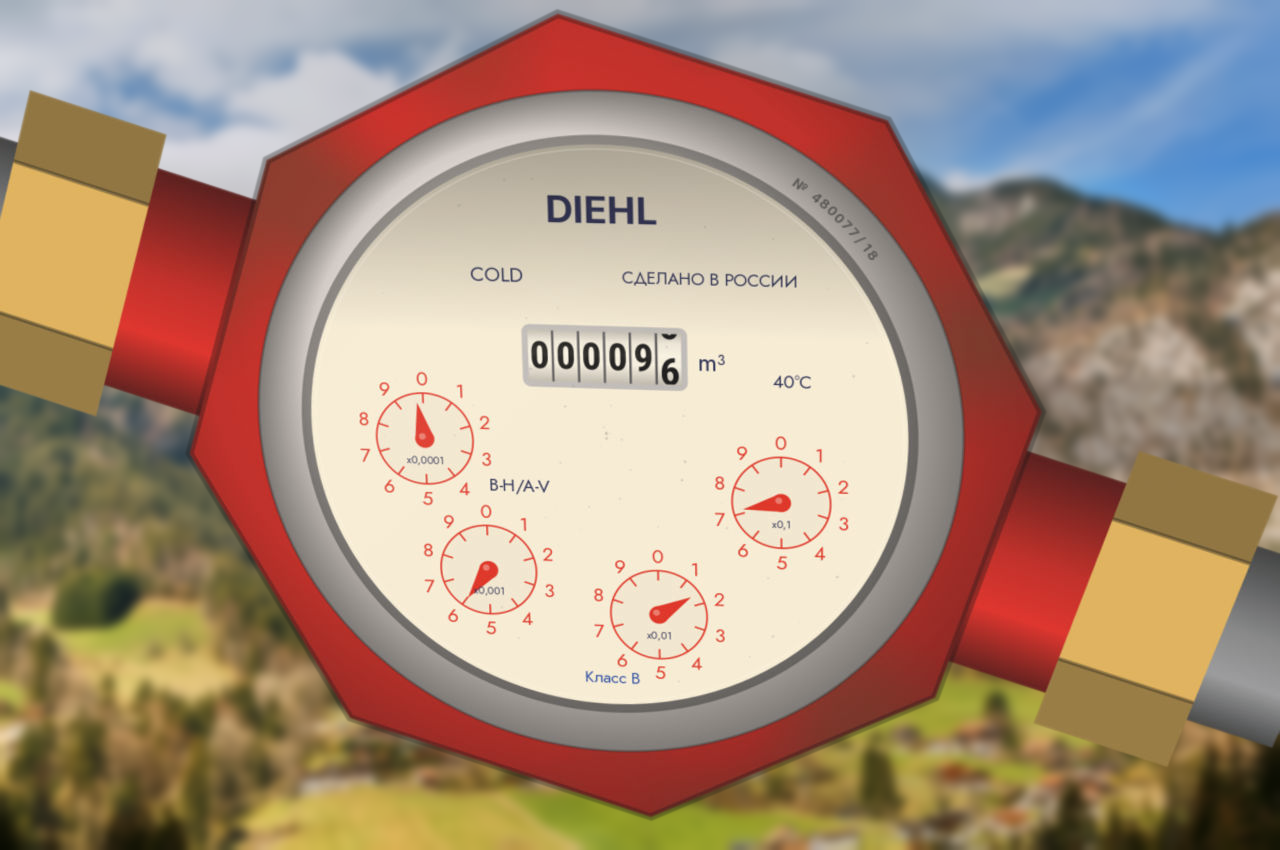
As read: **95.7159** m³
